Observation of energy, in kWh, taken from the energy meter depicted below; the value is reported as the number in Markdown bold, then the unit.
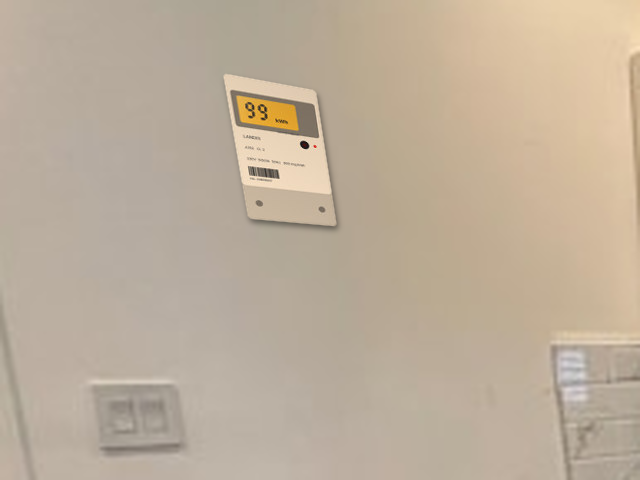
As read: **99** kWh
